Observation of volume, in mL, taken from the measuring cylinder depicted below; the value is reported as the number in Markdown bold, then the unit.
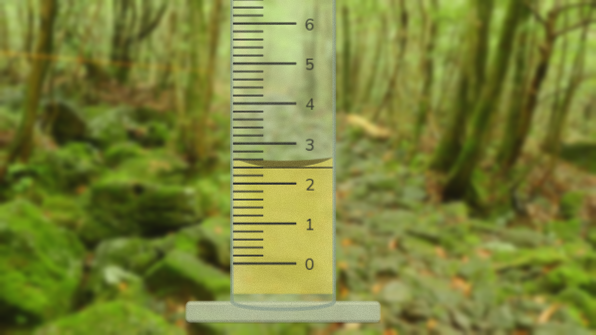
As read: **2.4** mL
